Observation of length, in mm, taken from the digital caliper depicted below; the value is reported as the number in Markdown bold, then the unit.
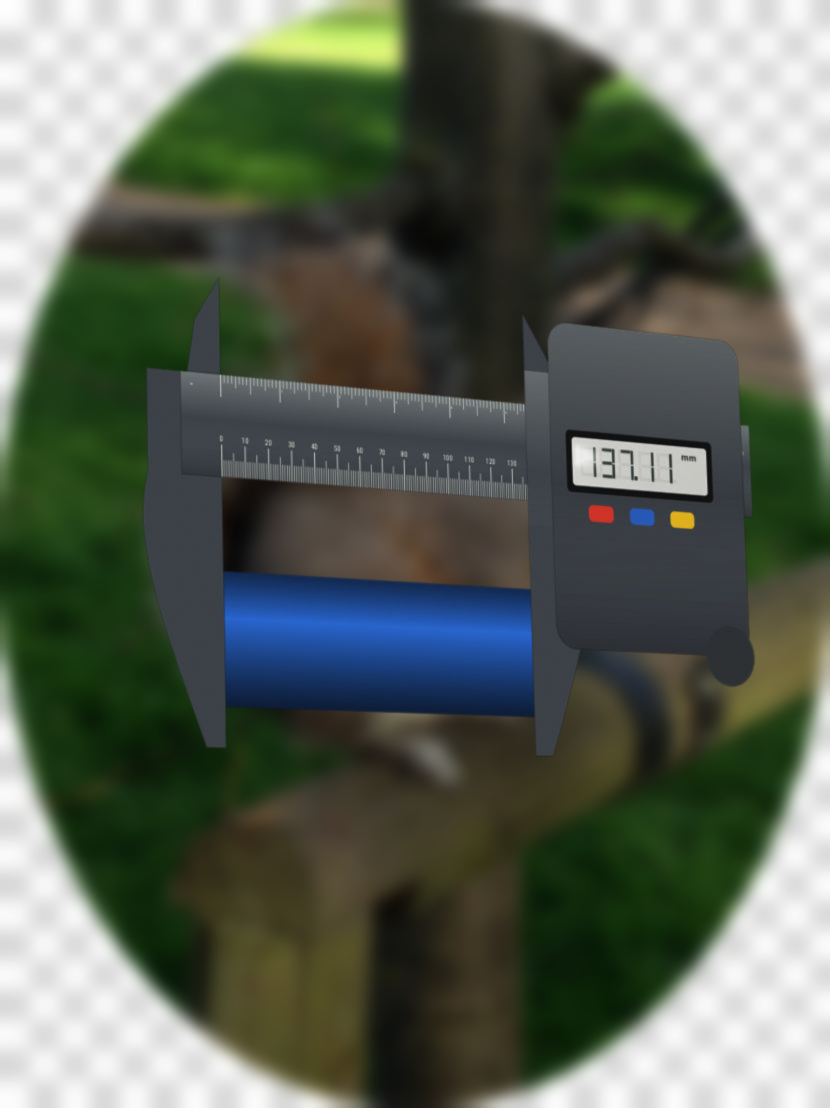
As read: **137.11** mm
